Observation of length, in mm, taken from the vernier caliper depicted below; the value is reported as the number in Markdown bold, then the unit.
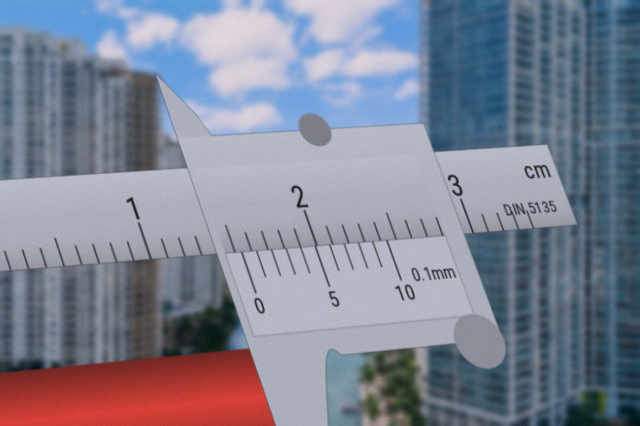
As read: **15.4** mm
